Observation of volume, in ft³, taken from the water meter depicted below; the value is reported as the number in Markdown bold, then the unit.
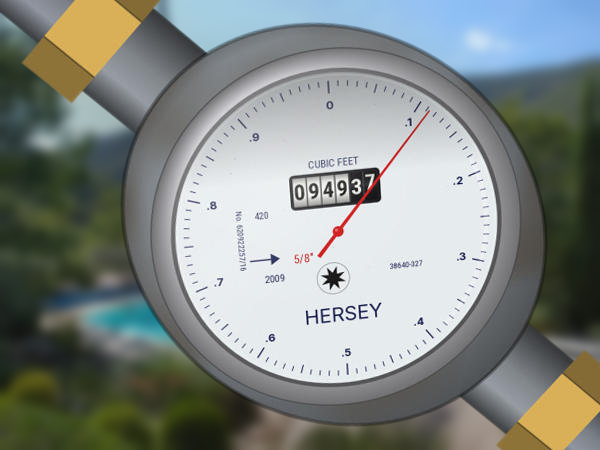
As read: **94937.11** ft³
